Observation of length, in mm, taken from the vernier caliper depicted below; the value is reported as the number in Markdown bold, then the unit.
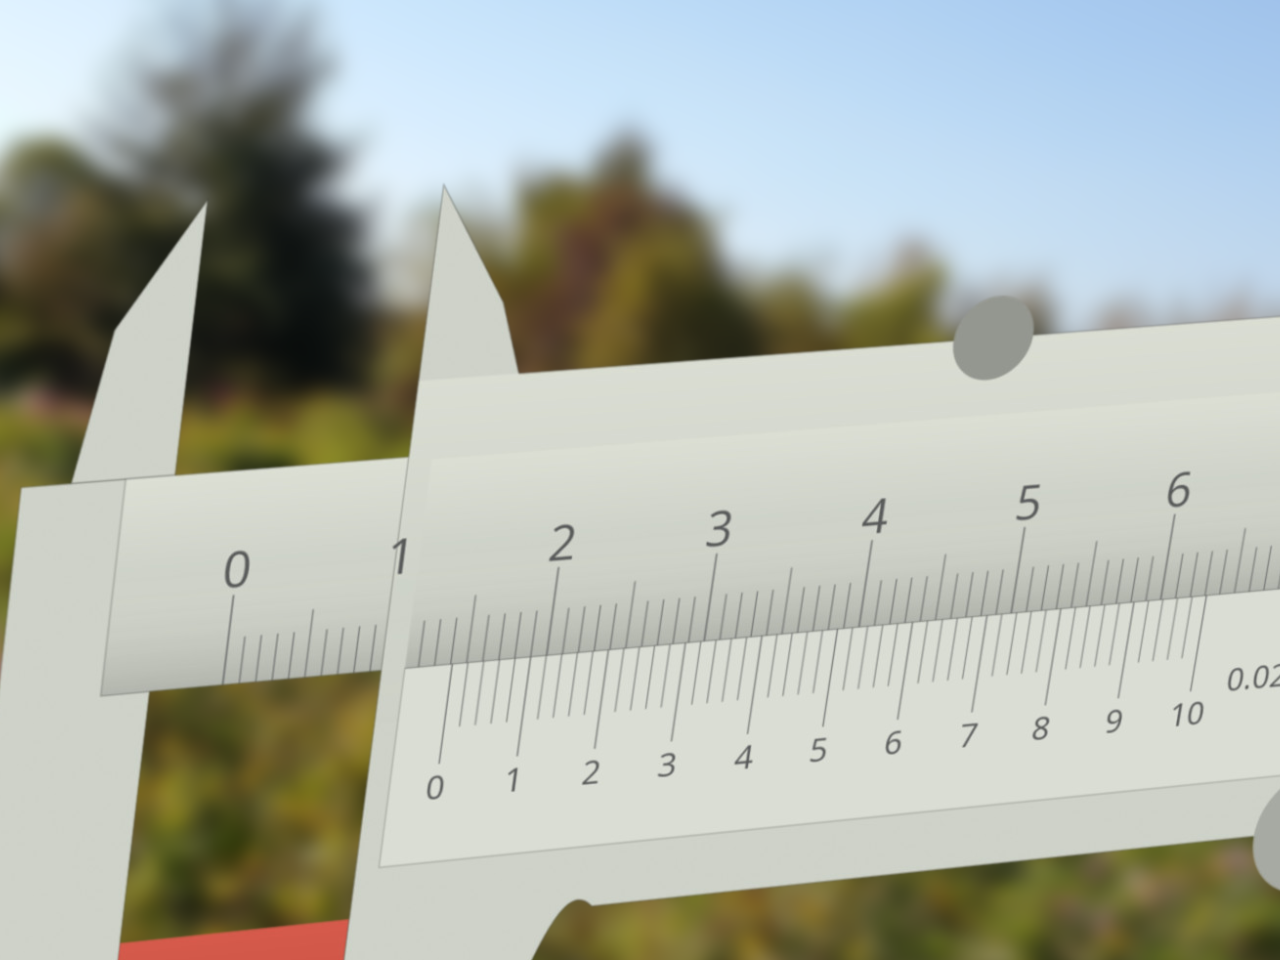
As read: **14.1** mm
